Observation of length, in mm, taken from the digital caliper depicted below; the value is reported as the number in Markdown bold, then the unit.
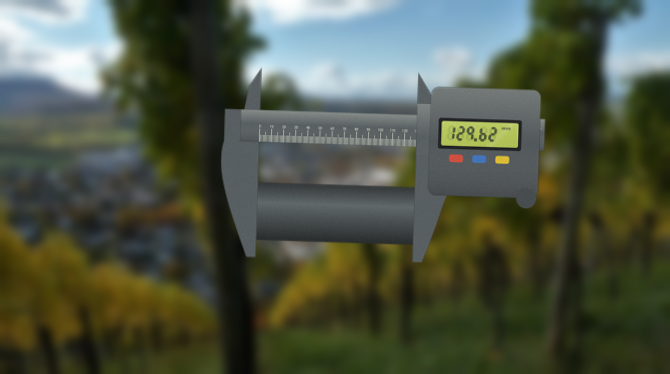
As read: **129.62** mm
